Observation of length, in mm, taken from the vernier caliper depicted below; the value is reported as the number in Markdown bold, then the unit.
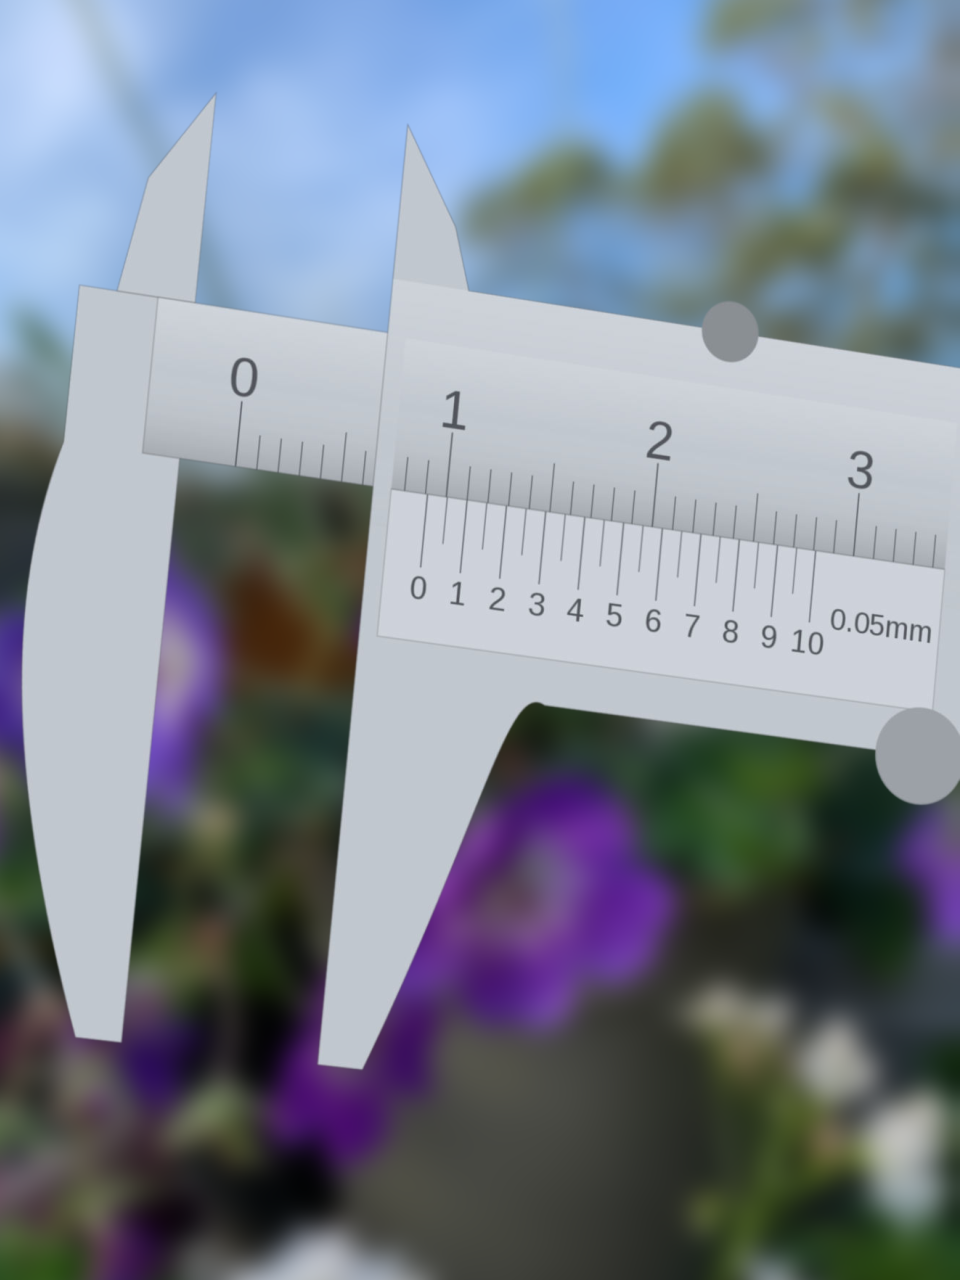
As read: **9.1** mm
